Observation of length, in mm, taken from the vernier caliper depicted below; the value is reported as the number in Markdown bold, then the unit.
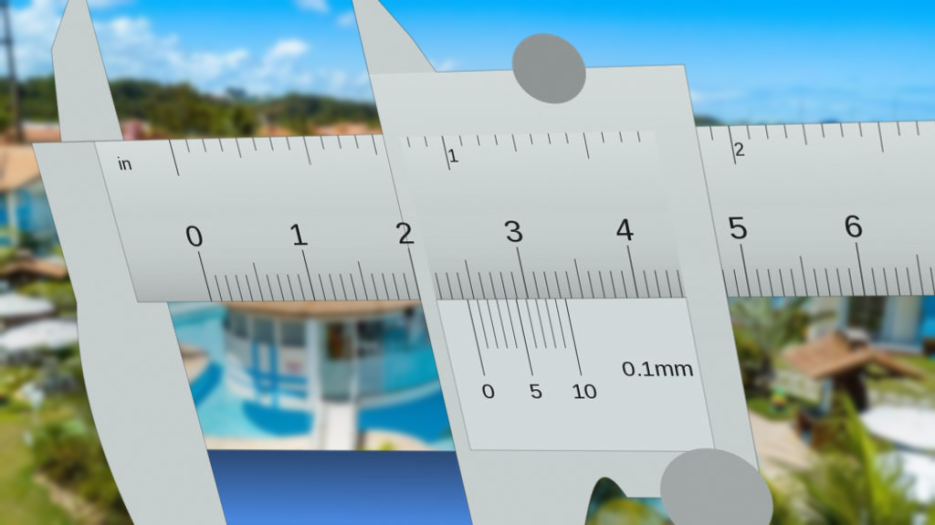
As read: **24.4** mm
